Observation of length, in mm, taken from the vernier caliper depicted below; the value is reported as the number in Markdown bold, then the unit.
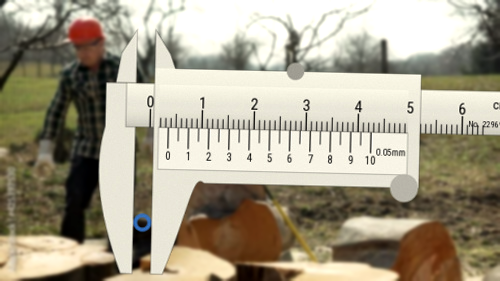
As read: **3.5** mm
